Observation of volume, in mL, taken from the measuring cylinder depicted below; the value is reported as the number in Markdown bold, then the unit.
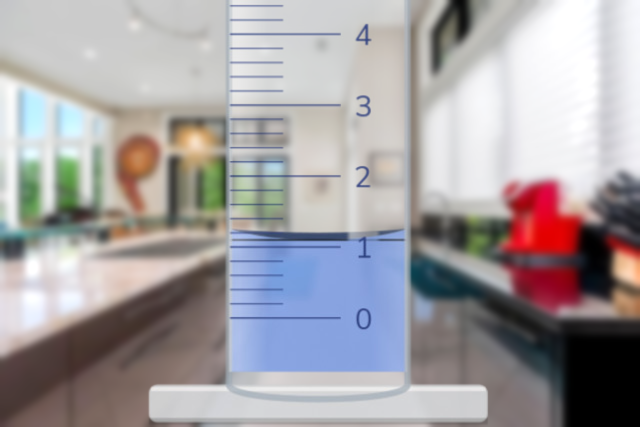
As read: **1.1** mL
